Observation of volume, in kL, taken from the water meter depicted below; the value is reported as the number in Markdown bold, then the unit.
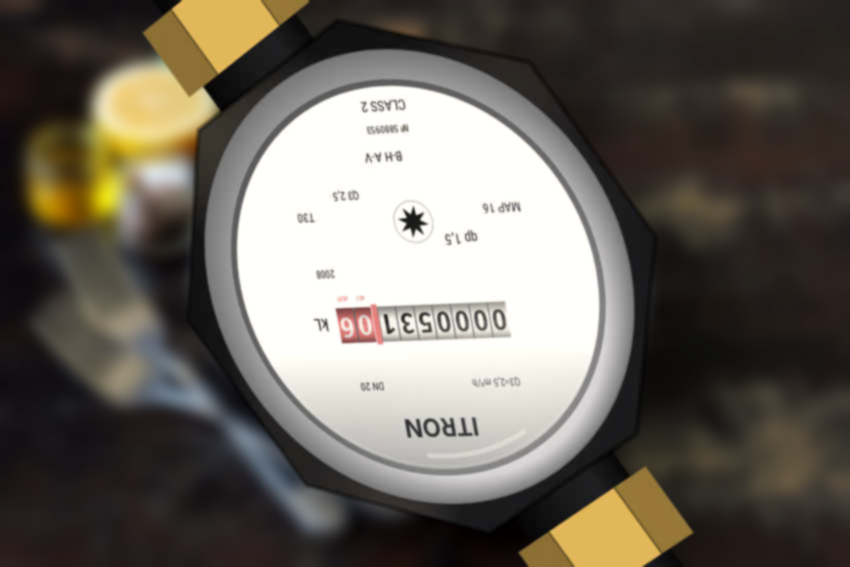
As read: **531.06** kL
